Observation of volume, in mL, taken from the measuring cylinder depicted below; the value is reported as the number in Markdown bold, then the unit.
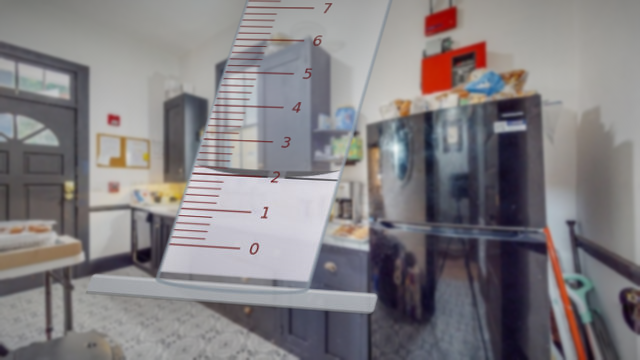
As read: **2** mL
